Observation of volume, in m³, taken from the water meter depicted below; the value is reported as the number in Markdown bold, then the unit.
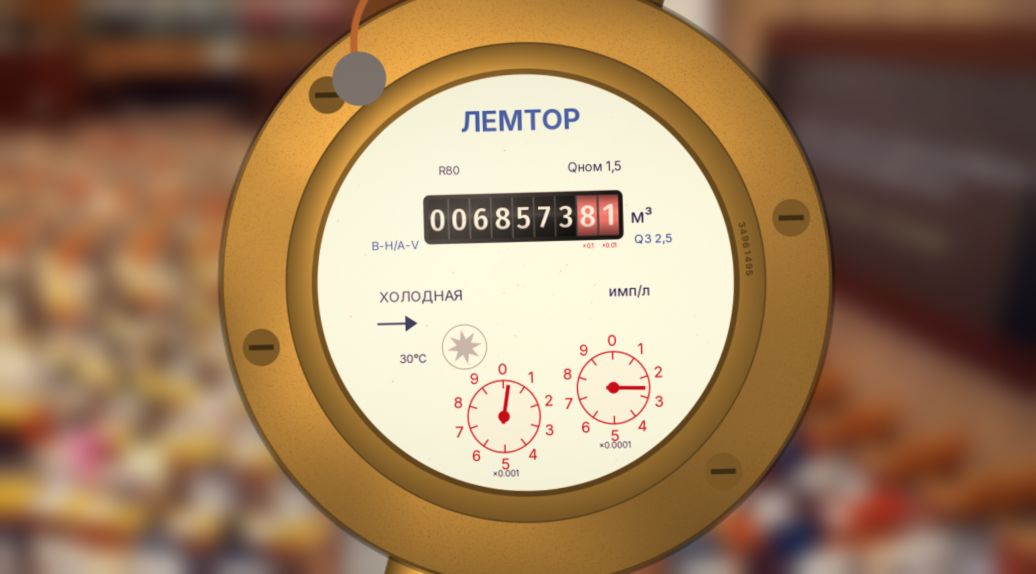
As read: **68573.8102** m³
